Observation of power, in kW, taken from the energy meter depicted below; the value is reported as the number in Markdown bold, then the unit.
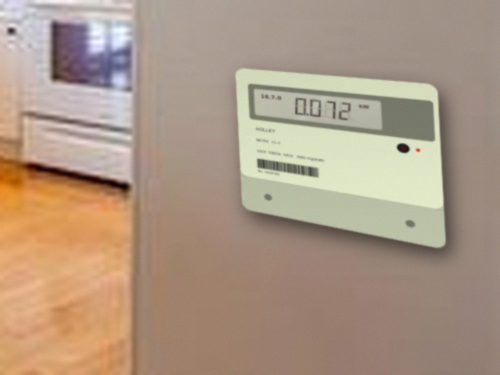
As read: **0.072** kW
